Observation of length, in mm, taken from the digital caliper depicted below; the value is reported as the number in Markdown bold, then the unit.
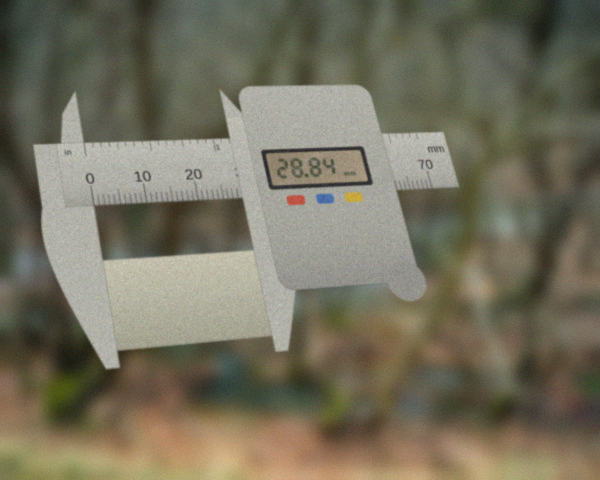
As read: **28.84** mm
